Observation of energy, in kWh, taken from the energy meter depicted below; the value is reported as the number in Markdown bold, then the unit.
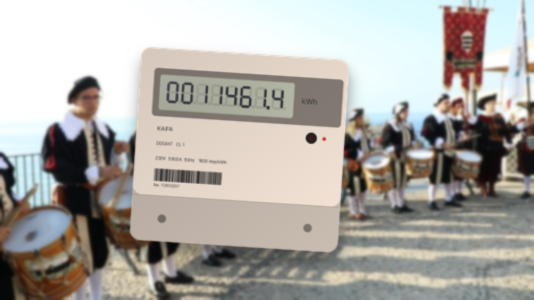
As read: **11461.4** kWh
